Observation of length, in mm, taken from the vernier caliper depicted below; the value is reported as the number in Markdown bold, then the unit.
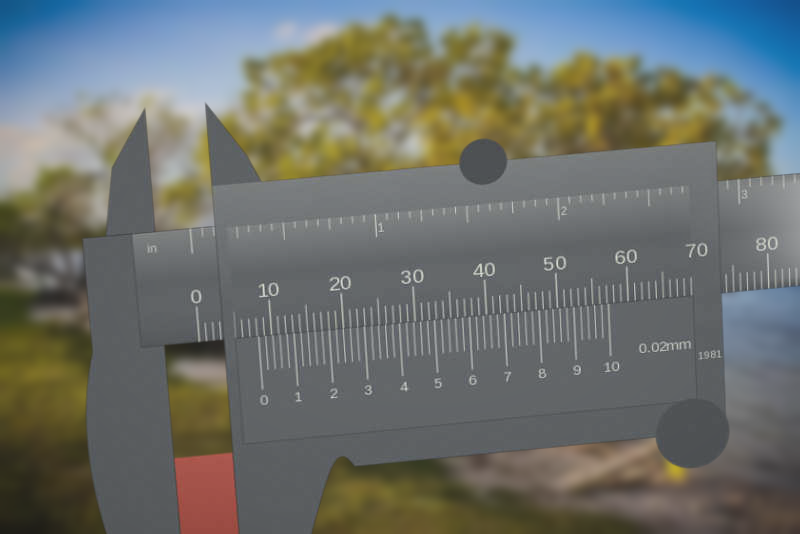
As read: **8.2** mm
